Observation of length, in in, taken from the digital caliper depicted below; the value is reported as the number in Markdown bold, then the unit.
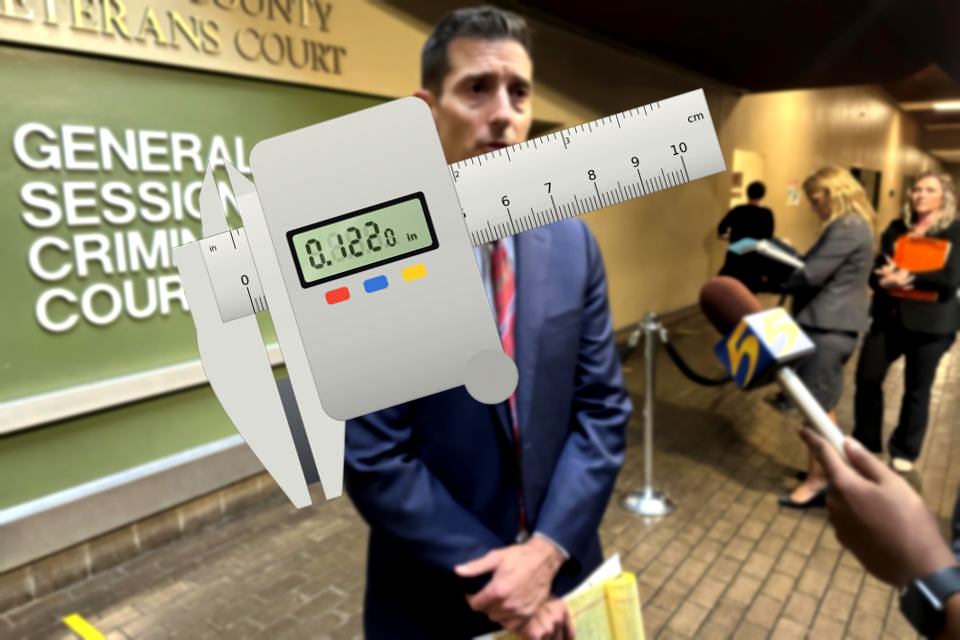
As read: **0.1220** in
